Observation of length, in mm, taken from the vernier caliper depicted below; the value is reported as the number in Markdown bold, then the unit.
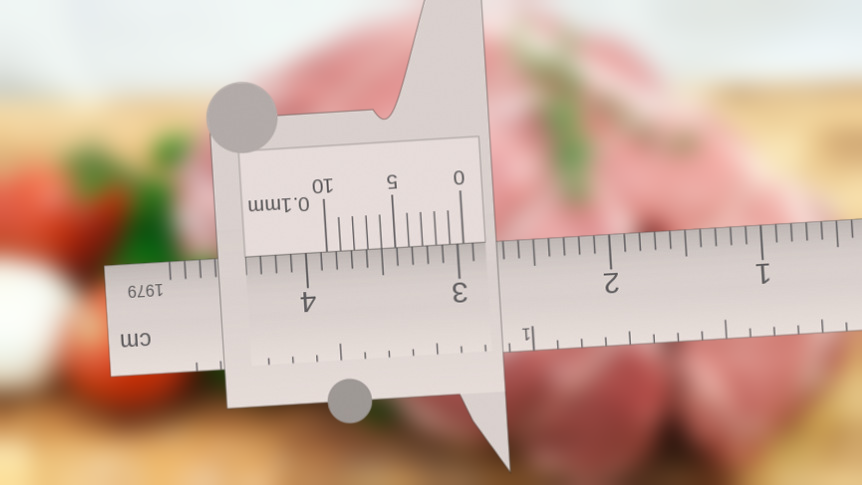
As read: **29.6** mm
